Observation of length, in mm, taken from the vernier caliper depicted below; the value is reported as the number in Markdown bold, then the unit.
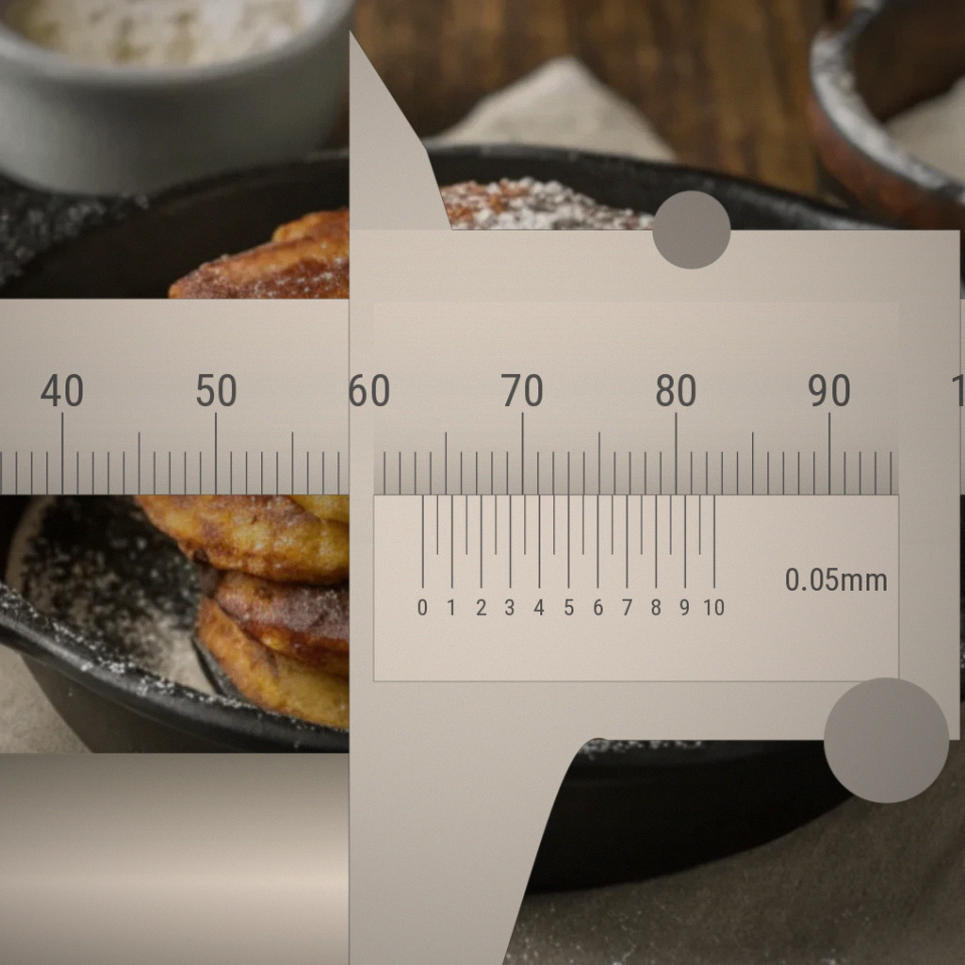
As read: **63.5** mm
